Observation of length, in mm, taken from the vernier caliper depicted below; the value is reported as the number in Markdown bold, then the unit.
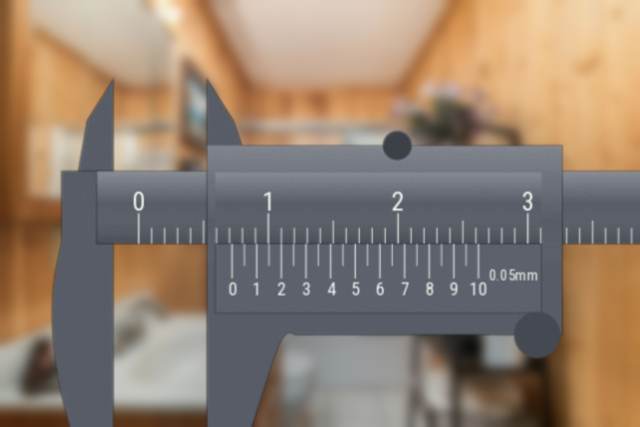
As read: **7.2** mm
